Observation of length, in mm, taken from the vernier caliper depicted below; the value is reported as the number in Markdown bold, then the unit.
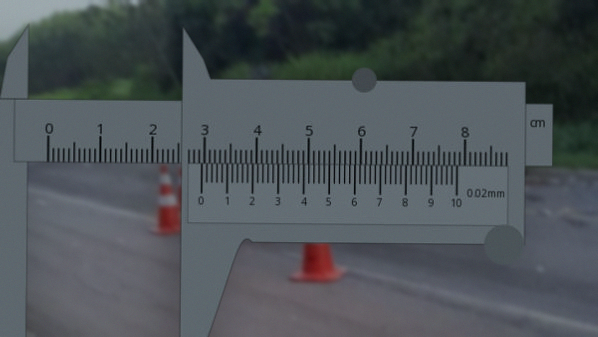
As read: **29.5** mm
